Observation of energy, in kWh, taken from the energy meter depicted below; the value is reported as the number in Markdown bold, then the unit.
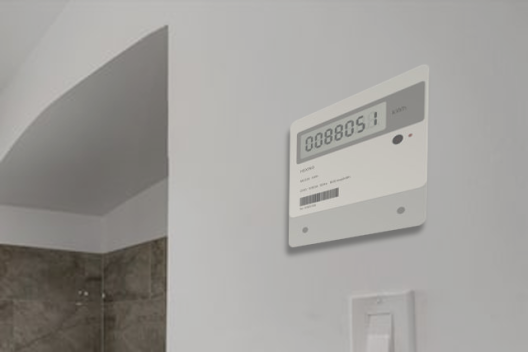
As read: **88051** kWh
